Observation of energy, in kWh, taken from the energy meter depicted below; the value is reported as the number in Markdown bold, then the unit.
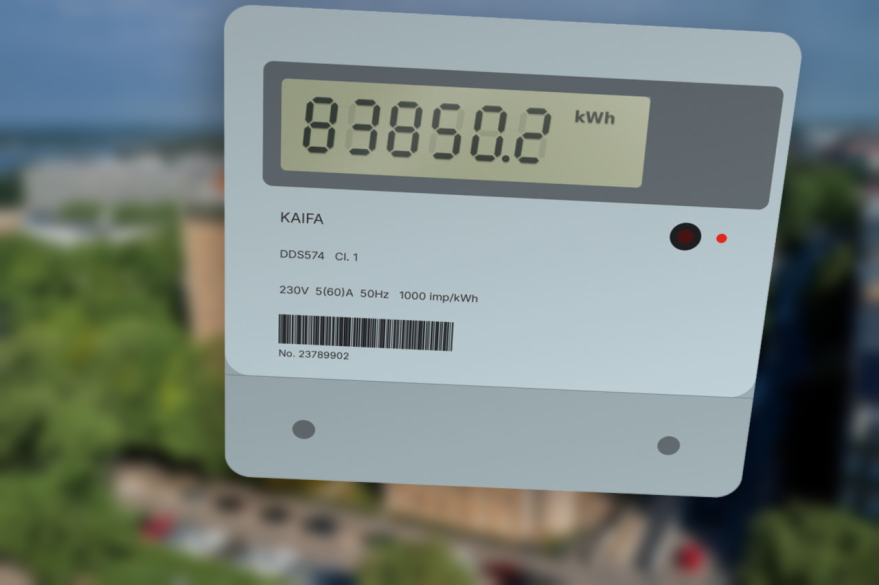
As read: **83850.2** kWh
